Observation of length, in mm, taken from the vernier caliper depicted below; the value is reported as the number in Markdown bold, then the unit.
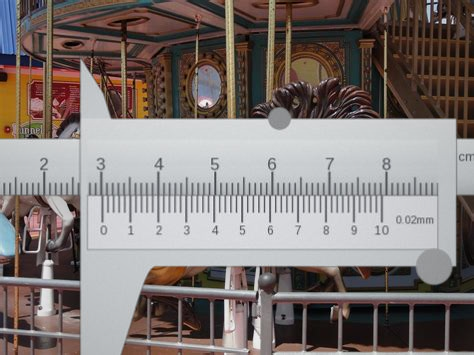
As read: **30.2** mm
